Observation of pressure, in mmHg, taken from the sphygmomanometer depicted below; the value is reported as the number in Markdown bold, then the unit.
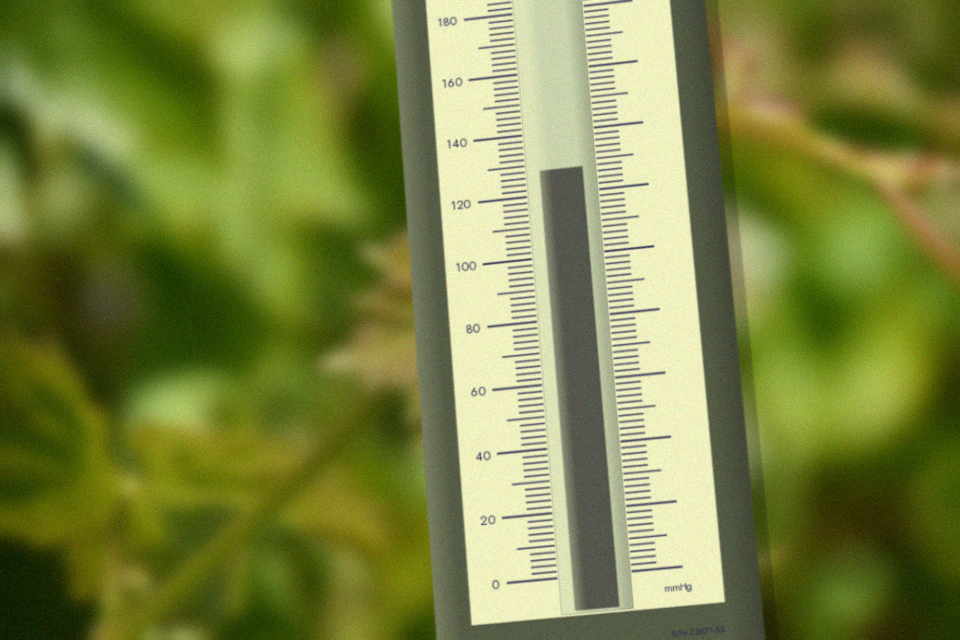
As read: **128** mmHg
